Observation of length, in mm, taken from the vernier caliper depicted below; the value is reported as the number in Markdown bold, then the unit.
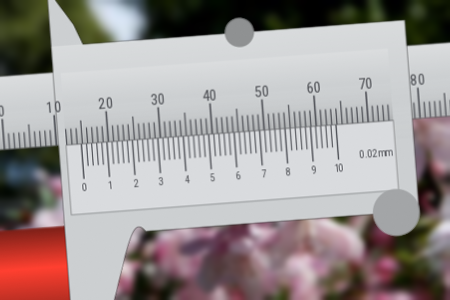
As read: **14.8** mm
